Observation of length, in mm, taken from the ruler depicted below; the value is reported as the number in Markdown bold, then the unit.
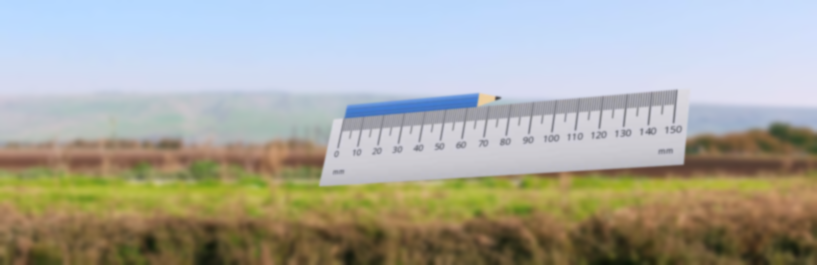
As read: **75** mm
